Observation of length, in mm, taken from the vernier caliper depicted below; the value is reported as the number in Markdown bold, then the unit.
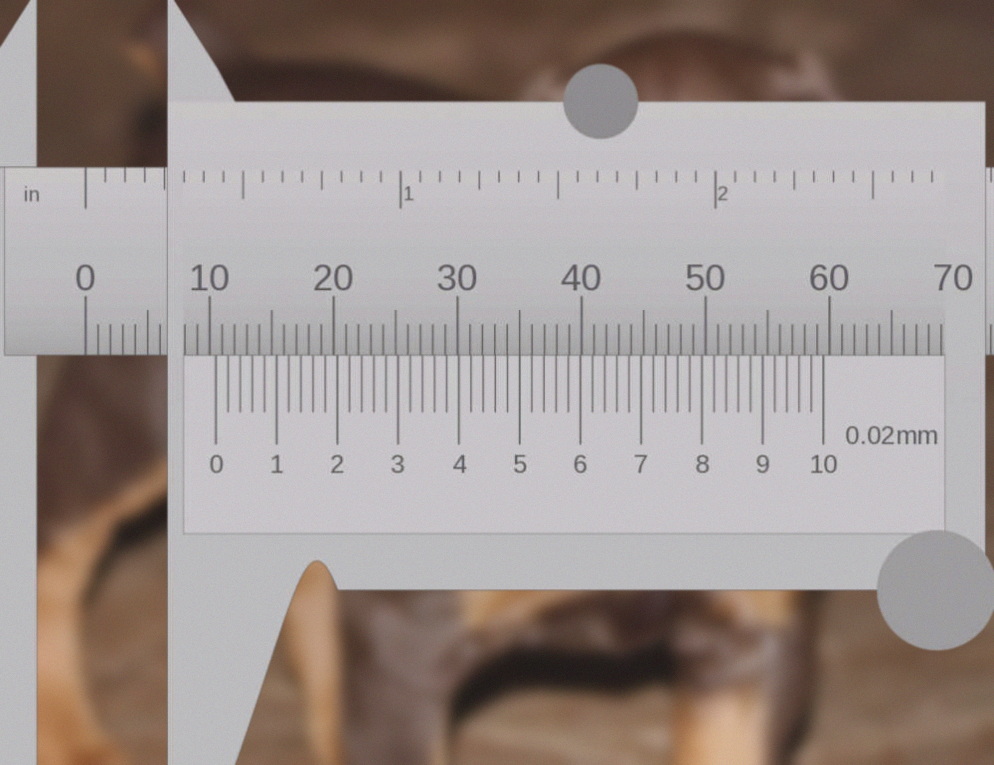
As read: **10.5** mm
